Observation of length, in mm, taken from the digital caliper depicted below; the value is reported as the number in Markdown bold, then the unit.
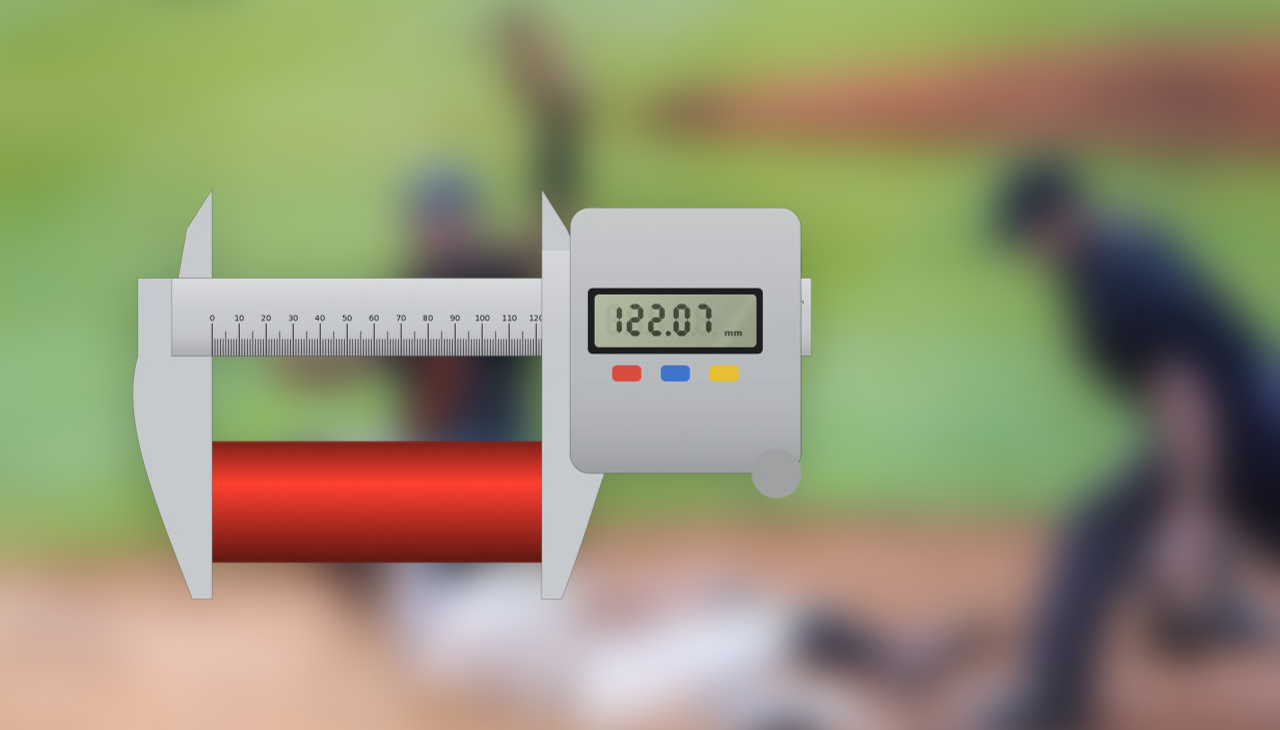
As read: **122.07** mm
